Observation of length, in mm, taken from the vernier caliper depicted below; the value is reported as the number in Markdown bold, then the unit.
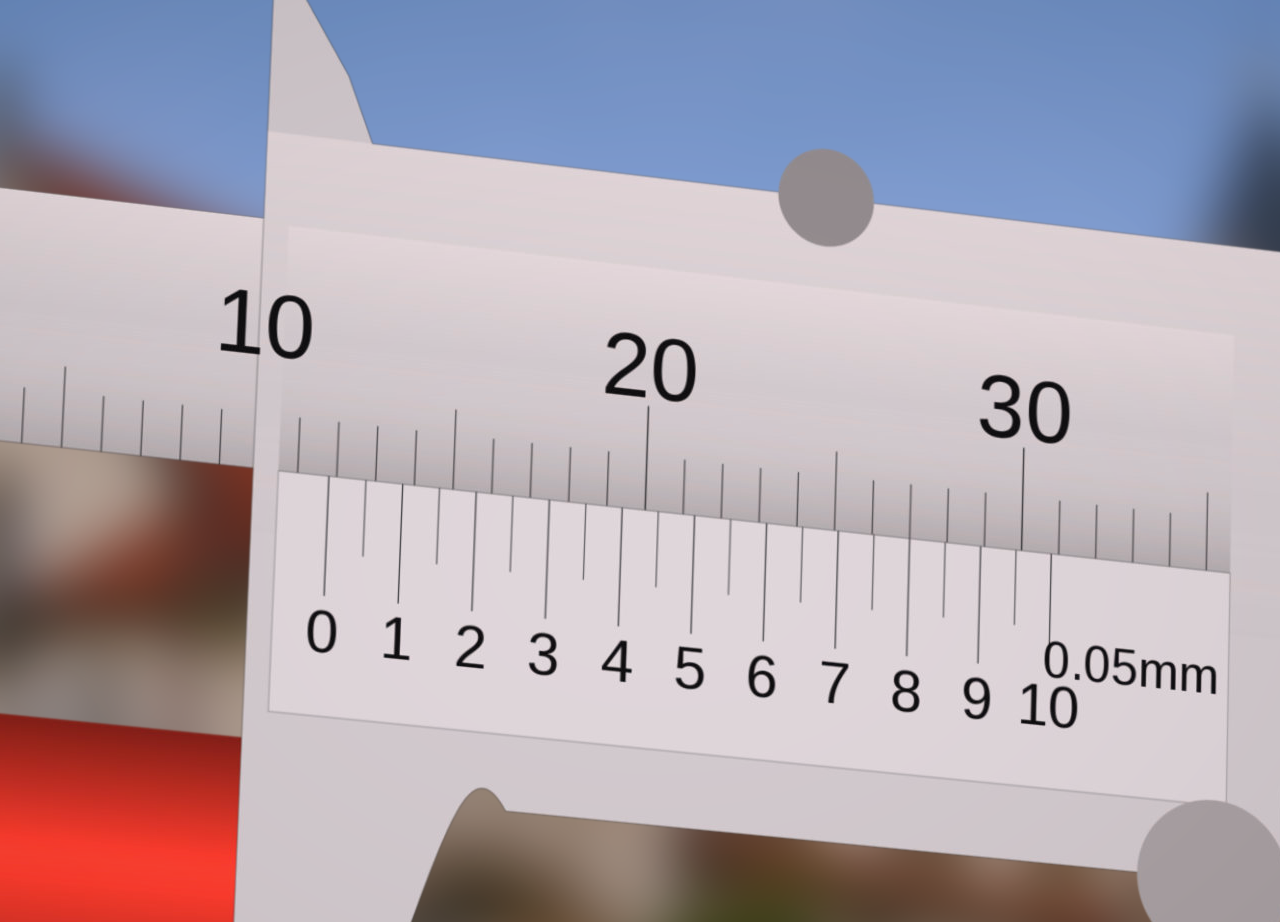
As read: **11.80** mm
